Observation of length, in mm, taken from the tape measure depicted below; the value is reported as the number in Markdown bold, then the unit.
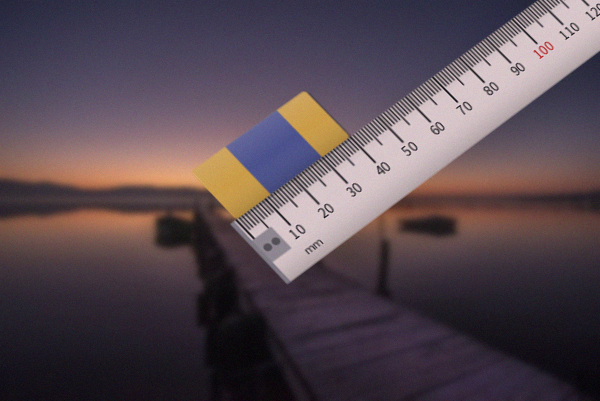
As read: **40** mm
